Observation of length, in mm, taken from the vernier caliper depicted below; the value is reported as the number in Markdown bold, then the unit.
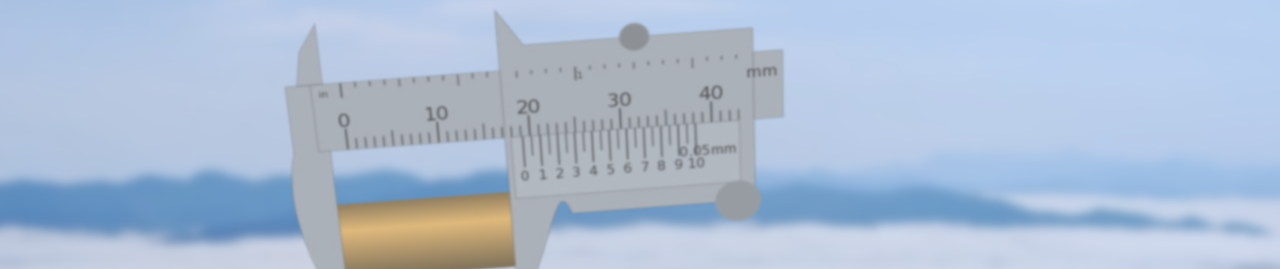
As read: **19.2** mm
